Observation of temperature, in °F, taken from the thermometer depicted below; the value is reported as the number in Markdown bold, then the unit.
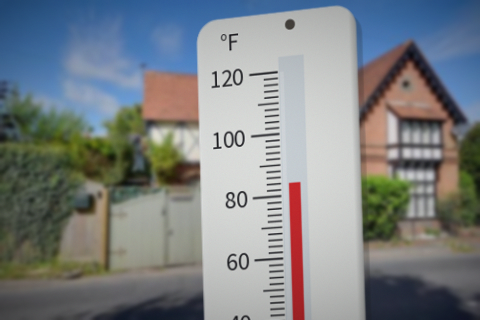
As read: **84** °F
